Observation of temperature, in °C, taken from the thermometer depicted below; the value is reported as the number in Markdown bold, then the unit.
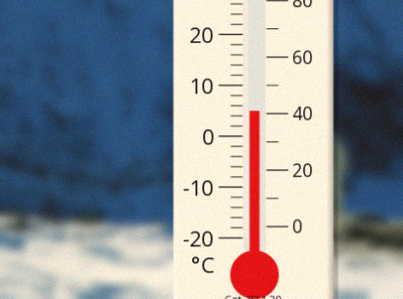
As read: **5** °C
